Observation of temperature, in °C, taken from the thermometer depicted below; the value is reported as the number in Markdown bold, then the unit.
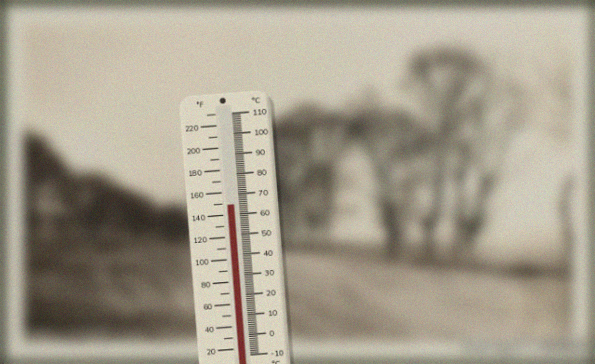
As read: **65** °C
